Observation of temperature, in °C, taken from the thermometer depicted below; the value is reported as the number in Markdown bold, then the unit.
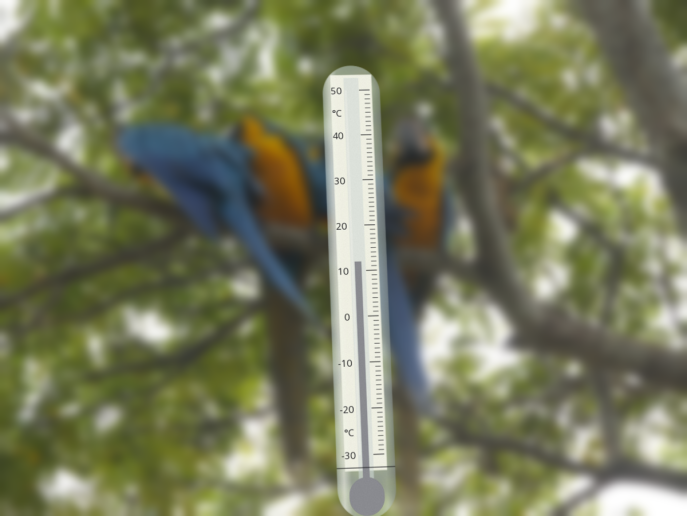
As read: **12** °C
